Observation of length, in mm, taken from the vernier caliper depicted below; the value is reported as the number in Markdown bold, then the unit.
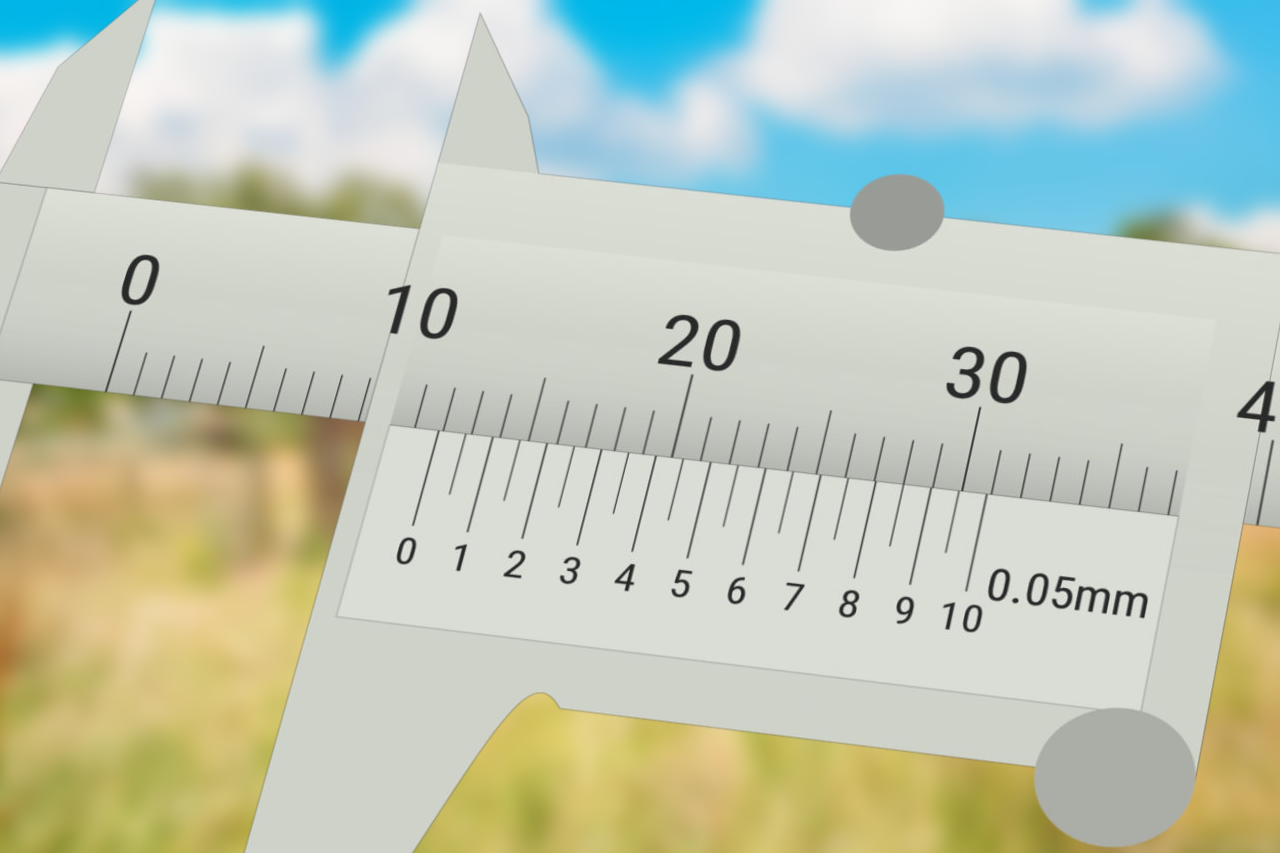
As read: **11.85** mm
